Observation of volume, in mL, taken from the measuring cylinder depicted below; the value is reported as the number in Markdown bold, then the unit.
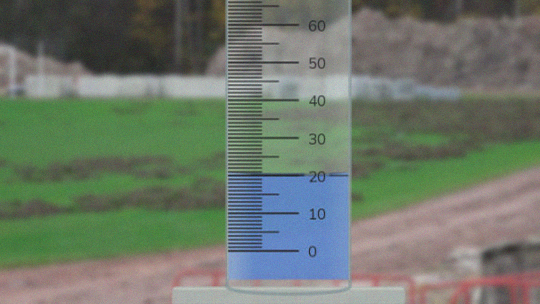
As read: **20** mL
